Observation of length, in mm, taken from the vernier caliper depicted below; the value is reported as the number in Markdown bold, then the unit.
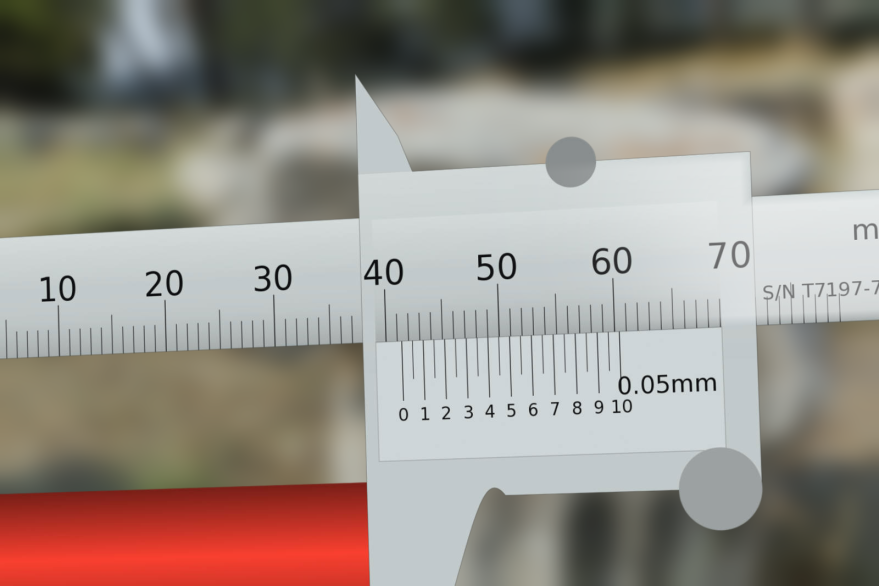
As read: **41.4** mm
